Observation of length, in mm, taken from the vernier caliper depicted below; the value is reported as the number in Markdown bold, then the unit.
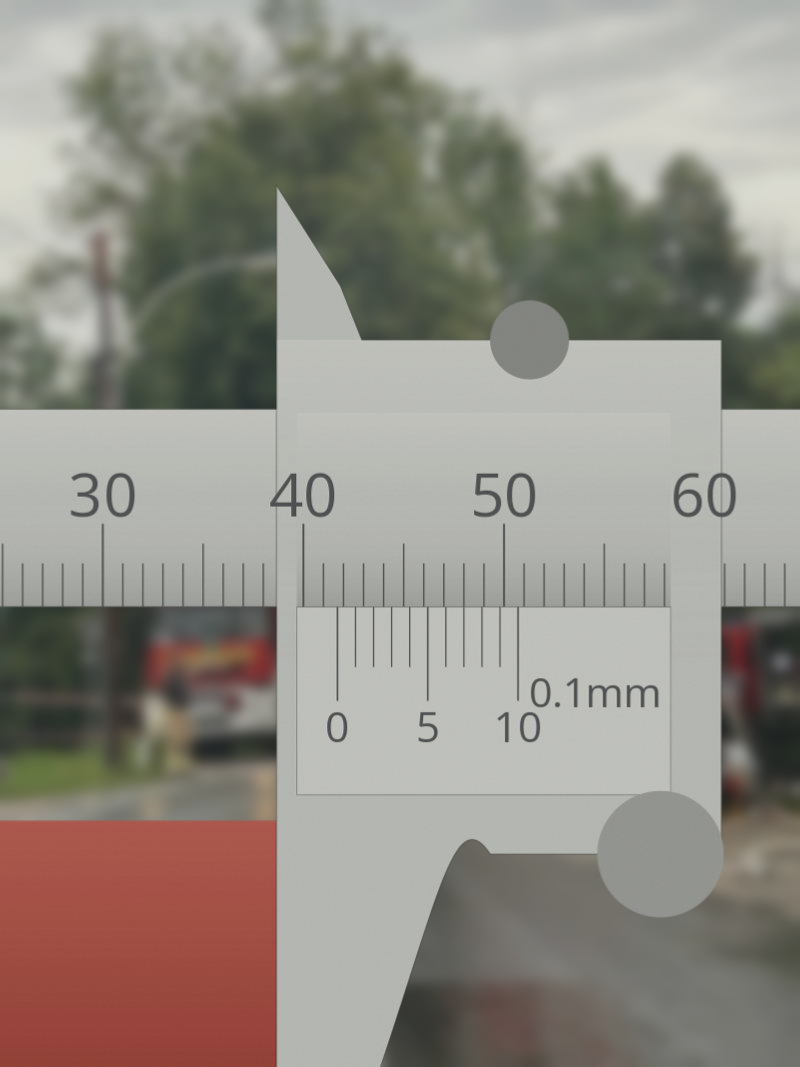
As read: **41.7** mm
